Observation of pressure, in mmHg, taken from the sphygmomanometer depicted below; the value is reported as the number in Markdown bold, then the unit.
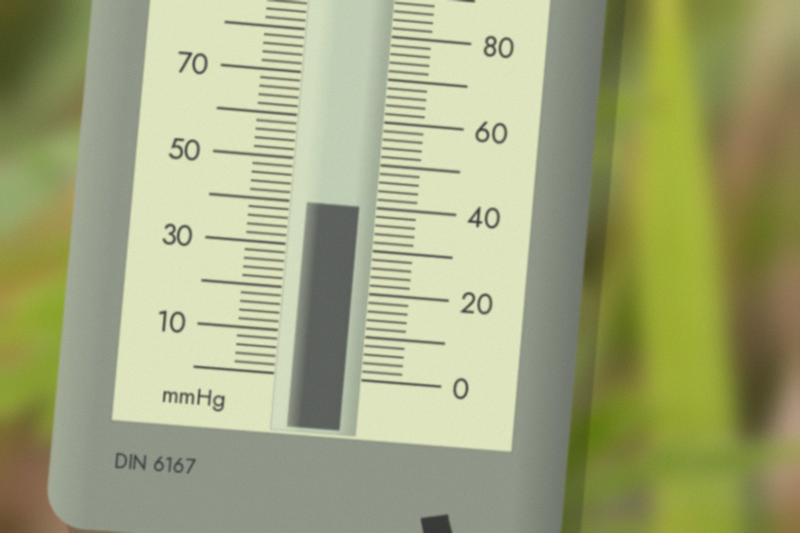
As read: **40** mmHg
